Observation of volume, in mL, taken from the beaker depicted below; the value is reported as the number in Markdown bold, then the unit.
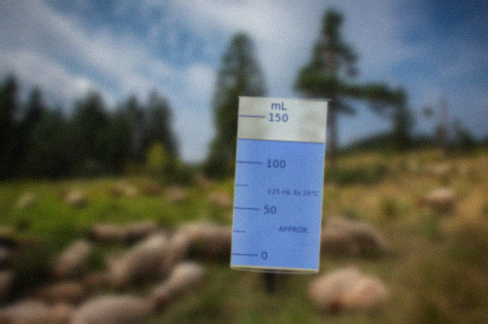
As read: **125** mL
